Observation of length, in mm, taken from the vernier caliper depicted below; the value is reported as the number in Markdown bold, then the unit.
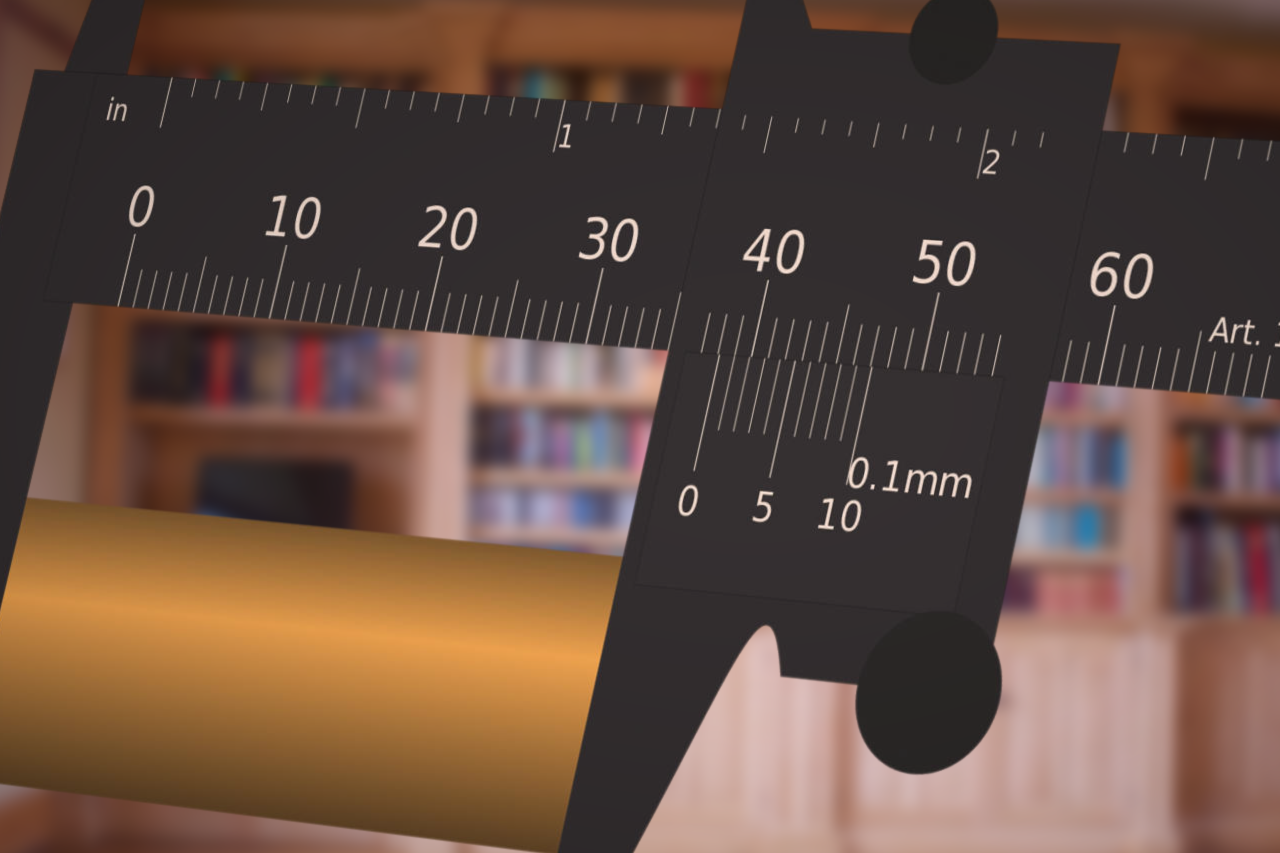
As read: **38.1** mm
